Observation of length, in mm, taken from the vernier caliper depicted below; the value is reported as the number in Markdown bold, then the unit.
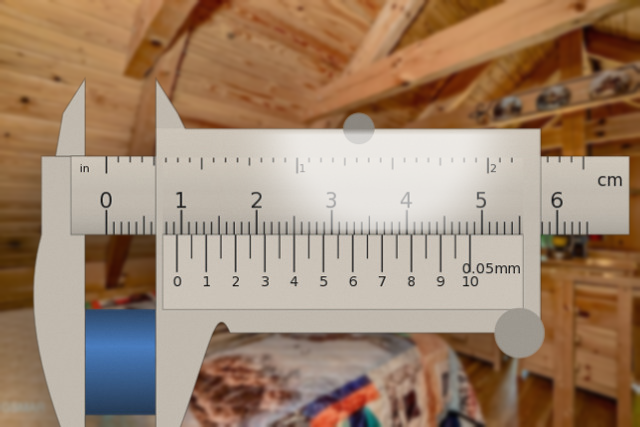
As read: **9.4** mm
